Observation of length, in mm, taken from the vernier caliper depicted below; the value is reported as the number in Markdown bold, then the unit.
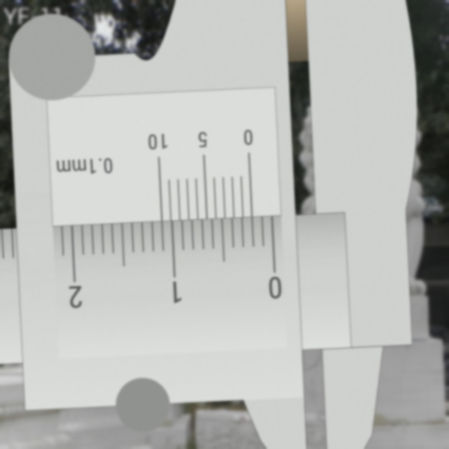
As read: **2.0** mm
